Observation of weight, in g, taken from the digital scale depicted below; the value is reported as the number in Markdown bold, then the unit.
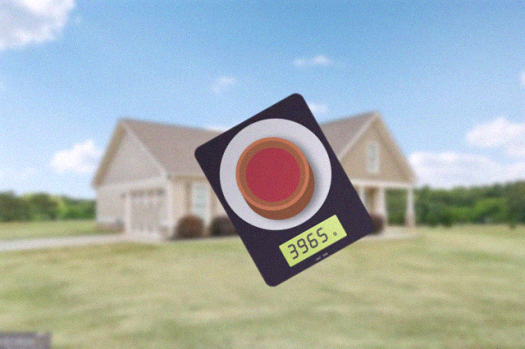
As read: **3965** g
